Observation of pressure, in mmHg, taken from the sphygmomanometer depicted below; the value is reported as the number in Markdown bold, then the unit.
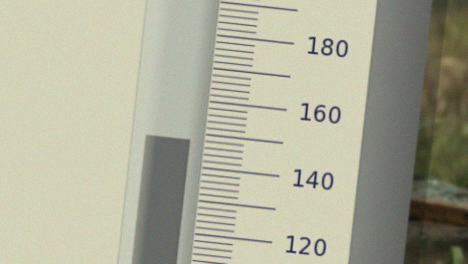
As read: **148** mmHg
